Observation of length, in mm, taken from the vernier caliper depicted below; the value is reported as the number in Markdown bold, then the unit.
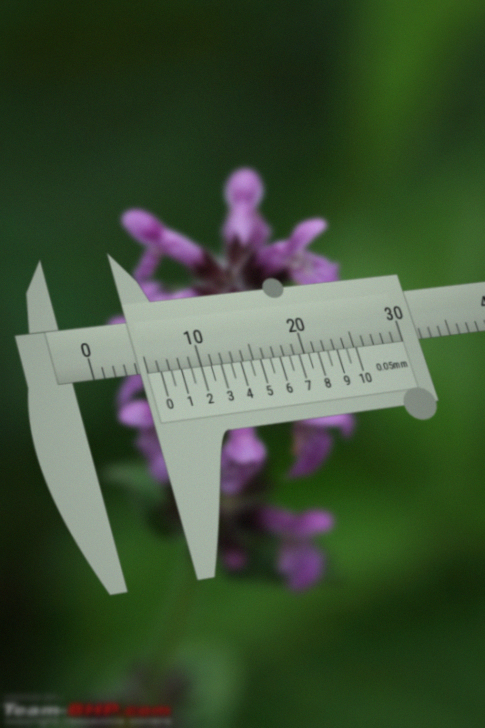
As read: **6.2** mm
